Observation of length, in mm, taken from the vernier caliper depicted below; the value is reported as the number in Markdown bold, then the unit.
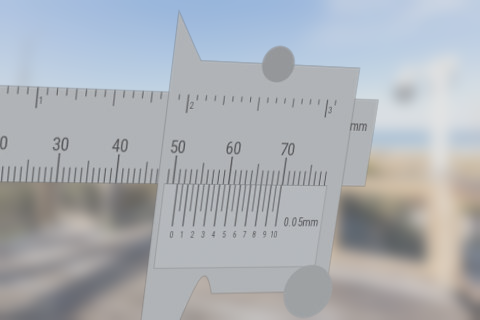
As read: **50.8** mm
